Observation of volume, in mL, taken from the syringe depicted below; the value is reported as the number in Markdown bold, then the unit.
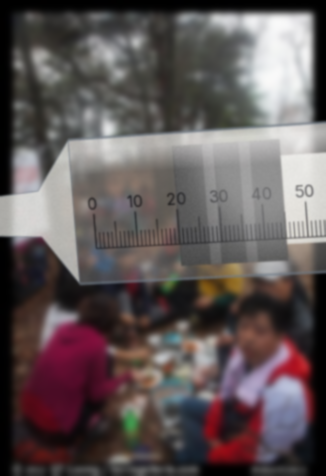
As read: **20** mL
